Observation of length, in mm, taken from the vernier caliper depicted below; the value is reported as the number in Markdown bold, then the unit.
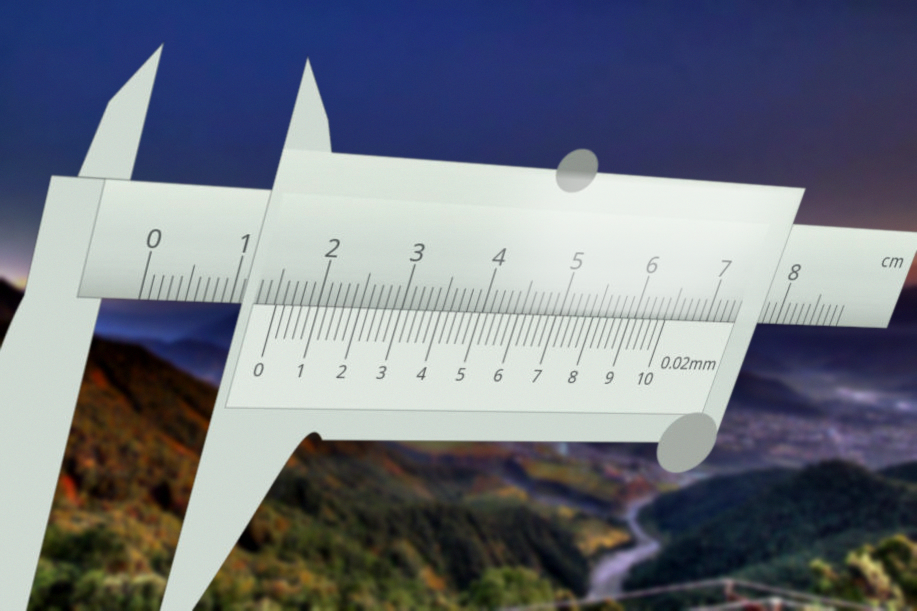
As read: **15.2** mm
